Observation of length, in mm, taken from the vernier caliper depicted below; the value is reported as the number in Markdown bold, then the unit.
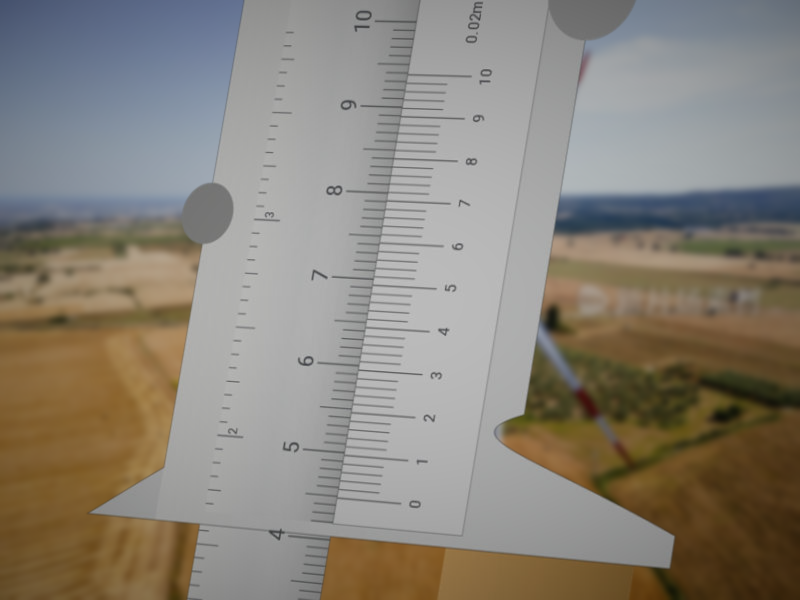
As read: **44.8** mm
